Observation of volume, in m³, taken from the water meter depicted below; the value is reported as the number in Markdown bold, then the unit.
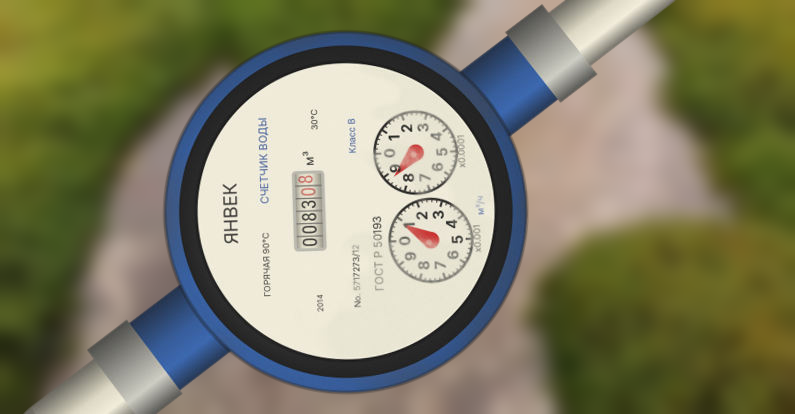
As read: **83.0808** m³
